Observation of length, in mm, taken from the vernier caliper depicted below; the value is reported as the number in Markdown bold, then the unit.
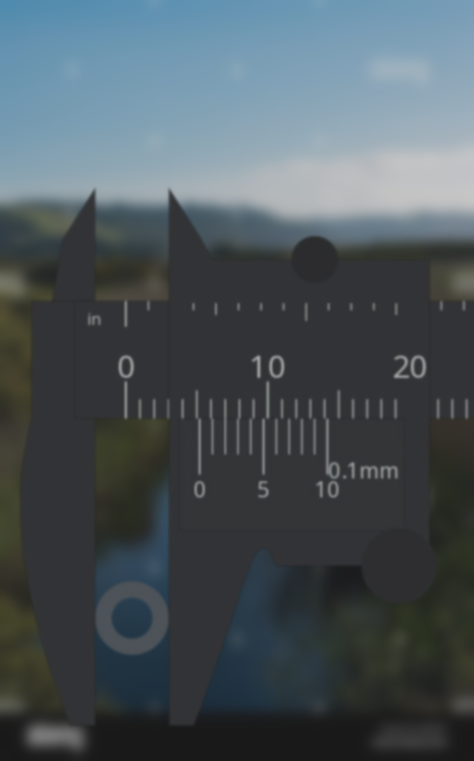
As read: **5.2** mm
